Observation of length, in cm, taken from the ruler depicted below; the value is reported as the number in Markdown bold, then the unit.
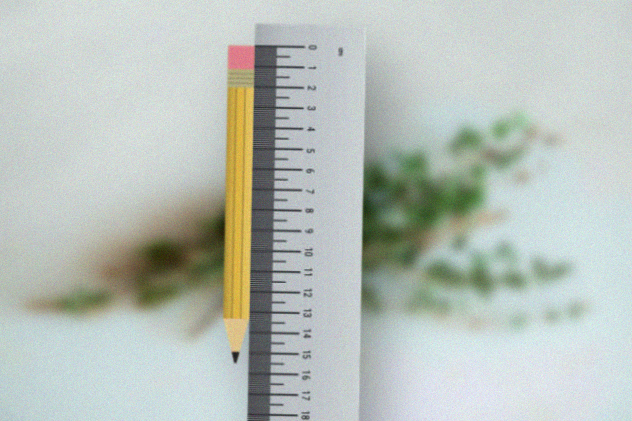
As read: **15.5** cm
